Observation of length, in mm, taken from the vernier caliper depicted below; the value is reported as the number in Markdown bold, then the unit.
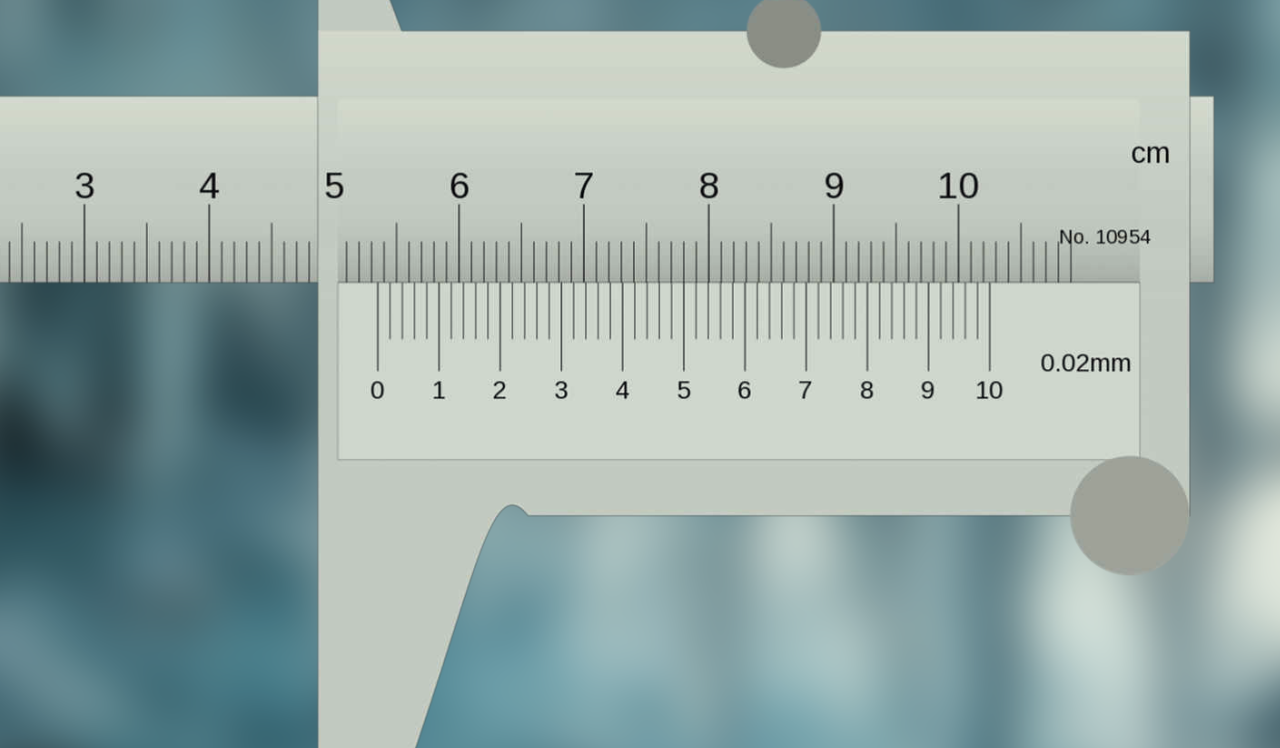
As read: **53.5** mm
